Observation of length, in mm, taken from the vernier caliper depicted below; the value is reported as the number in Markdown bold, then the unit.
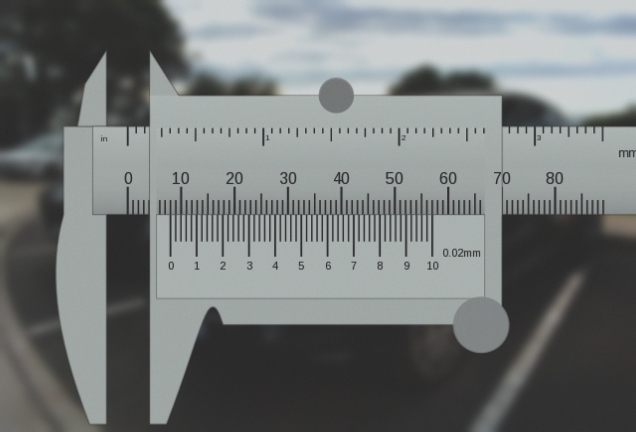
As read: **8.0** mm
